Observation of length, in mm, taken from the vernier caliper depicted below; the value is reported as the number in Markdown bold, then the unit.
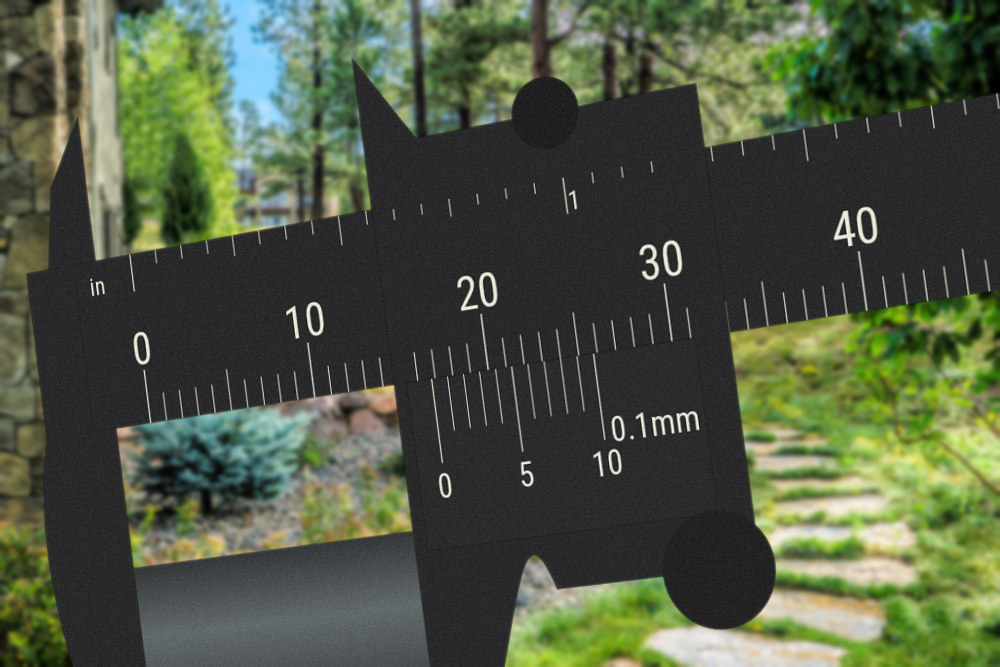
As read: **16.8** mm
